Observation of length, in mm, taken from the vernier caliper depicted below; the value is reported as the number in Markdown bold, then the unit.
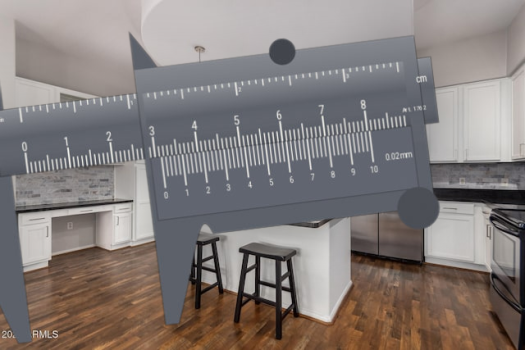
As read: **31.5** mm
